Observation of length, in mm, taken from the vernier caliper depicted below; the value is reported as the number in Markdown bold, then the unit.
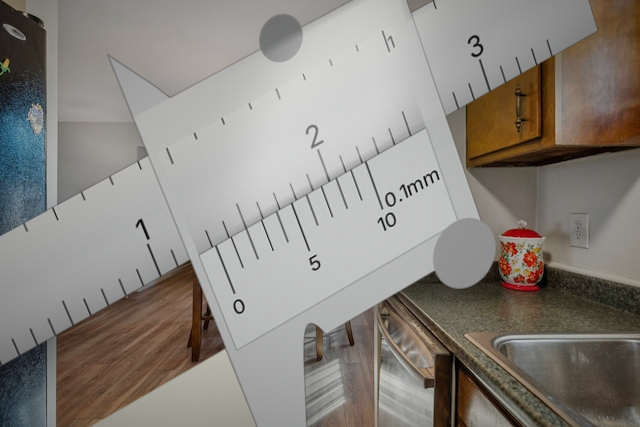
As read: **13.2** mm
